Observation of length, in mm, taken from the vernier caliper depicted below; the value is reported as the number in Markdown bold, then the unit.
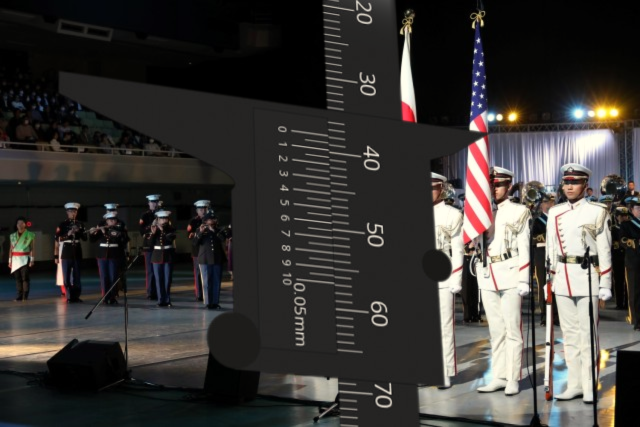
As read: **37.8** mm
